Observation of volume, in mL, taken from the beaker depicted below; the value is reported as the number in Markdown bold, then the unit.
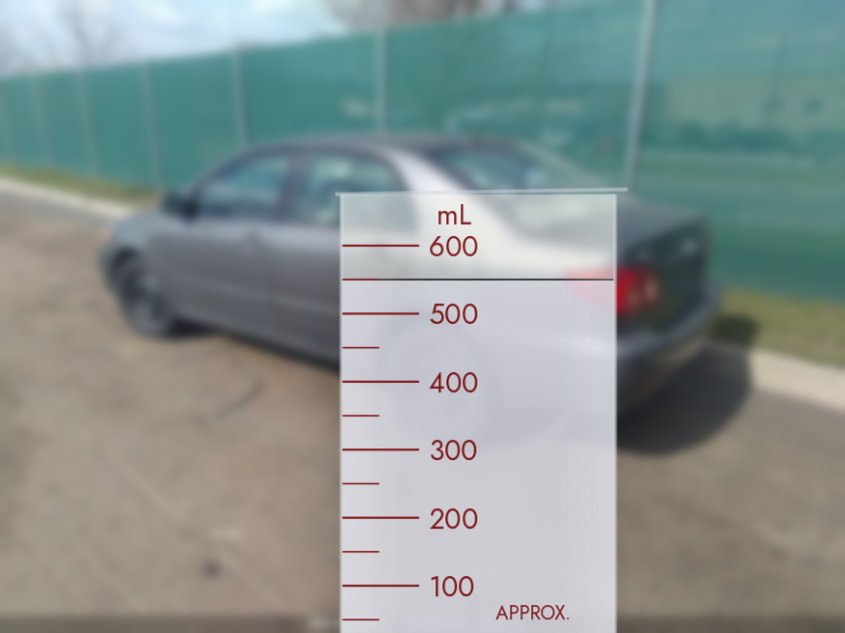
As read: **550** mL
